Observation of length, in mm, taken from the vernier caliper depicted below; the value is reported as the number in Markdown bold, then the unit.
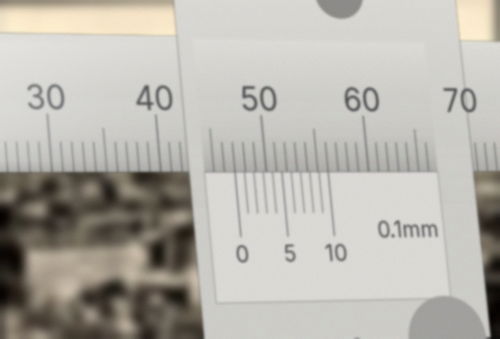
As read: **47.0** mm
